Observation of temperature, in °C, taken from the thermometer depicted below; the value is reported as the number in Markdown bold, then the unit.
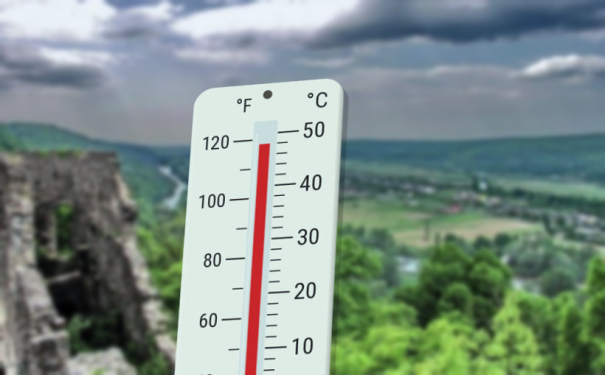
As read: **48** °C
